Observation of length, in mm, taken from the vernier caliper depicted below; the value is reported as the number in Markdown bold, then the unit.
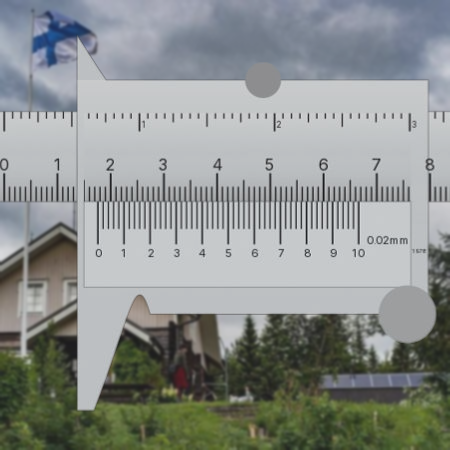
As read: **17.6** mm
